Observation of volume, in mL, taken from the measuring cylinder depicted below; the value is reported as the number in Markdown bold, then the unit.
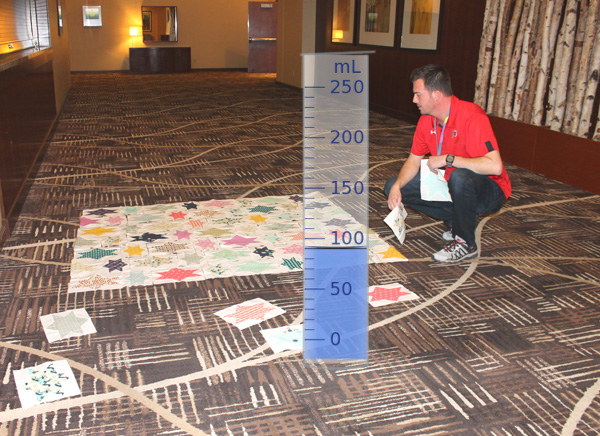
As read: **90** mL
